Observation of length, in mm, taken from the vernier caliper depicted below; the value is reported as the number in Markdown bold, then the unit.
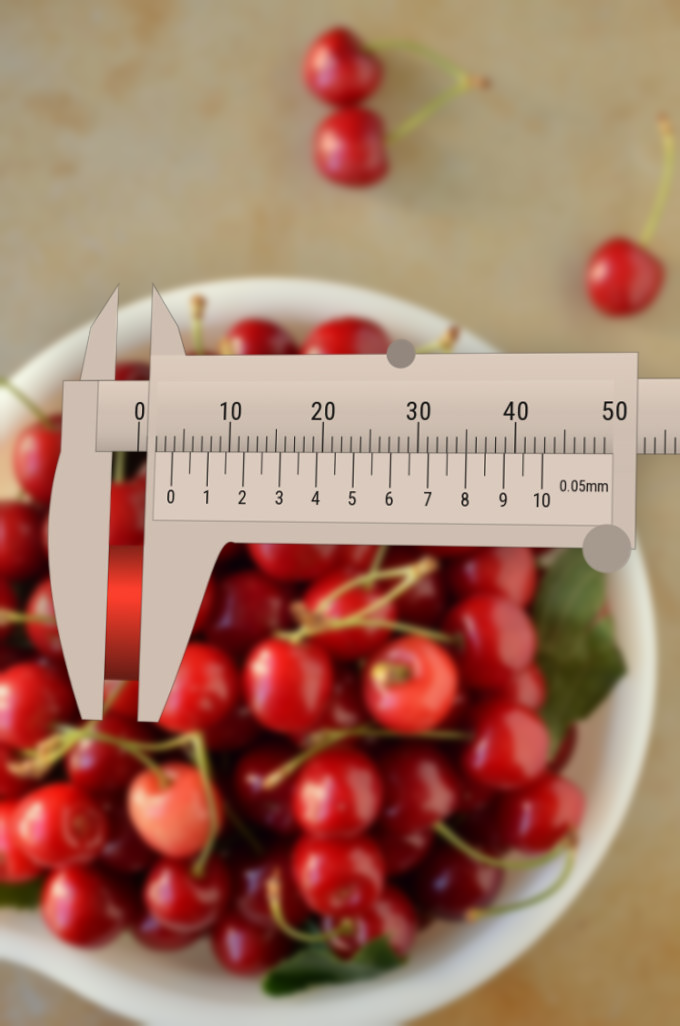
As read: **3.8** mm
